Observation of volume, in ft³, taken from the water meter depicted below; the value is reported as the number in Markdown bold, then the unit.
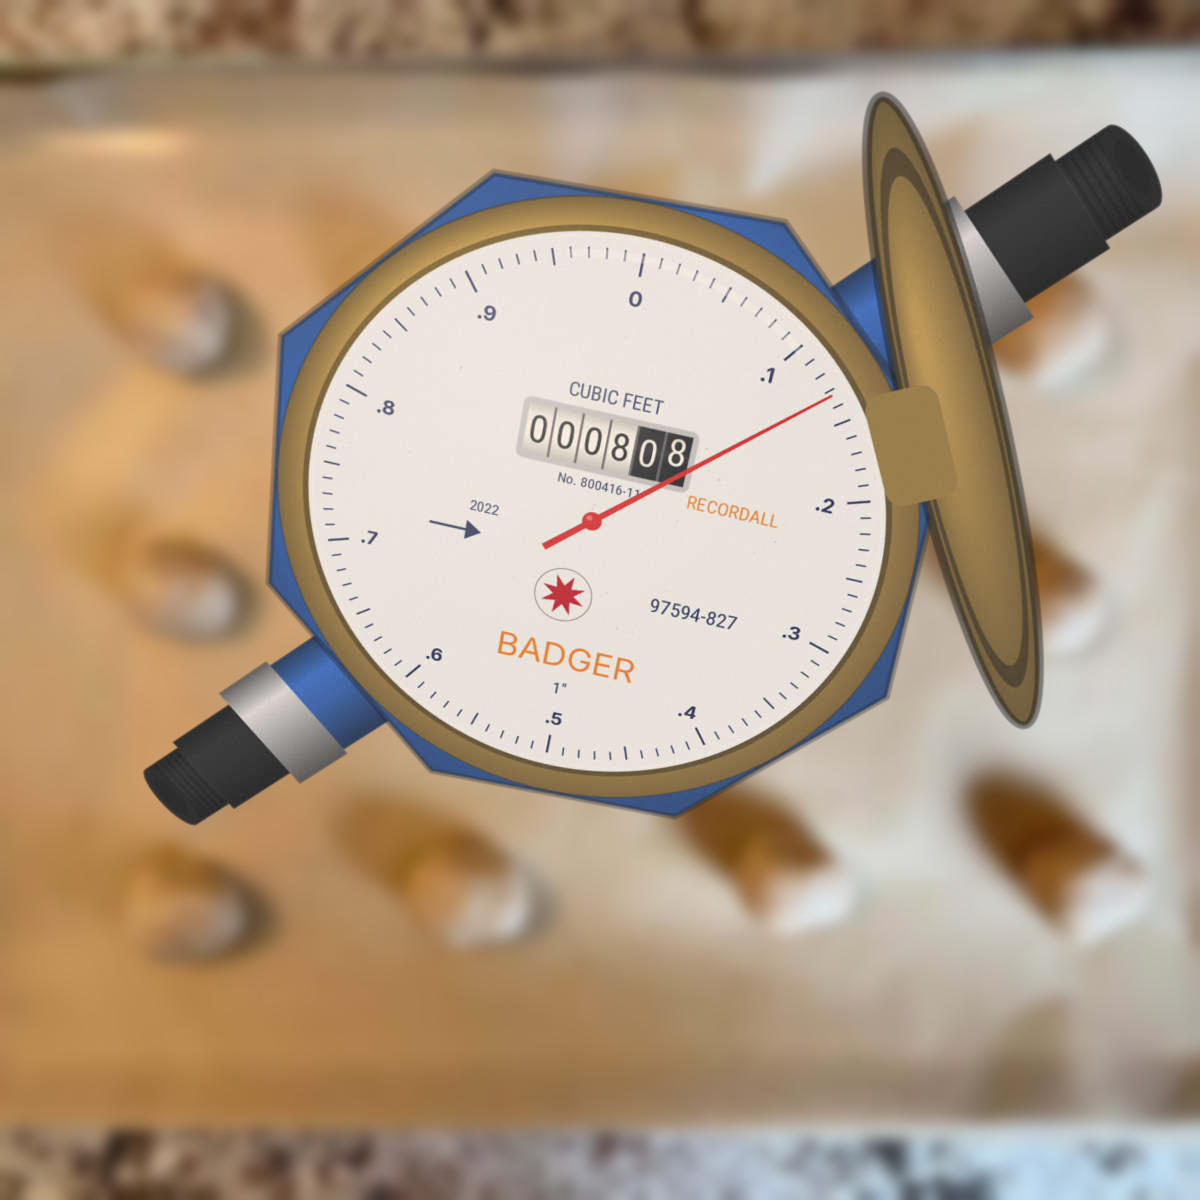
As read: **808.13** ft³
